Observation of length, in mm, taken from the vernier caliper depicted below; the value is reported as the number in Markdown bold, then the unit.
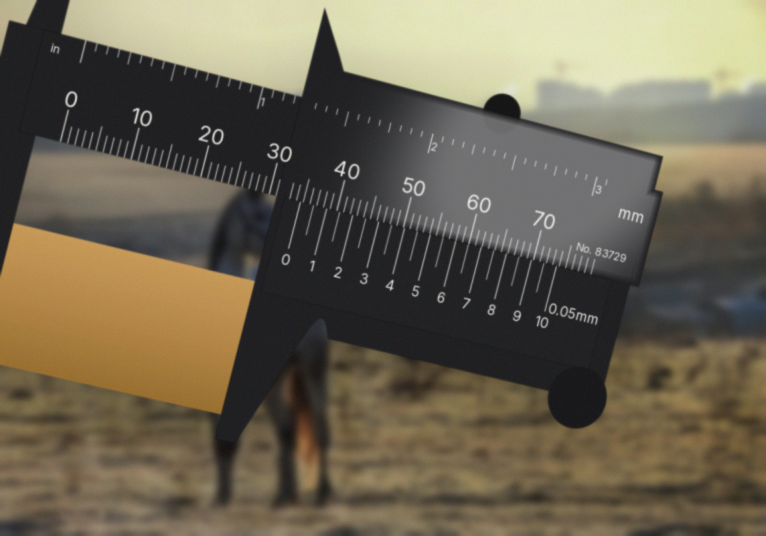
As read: **34.6** mm
